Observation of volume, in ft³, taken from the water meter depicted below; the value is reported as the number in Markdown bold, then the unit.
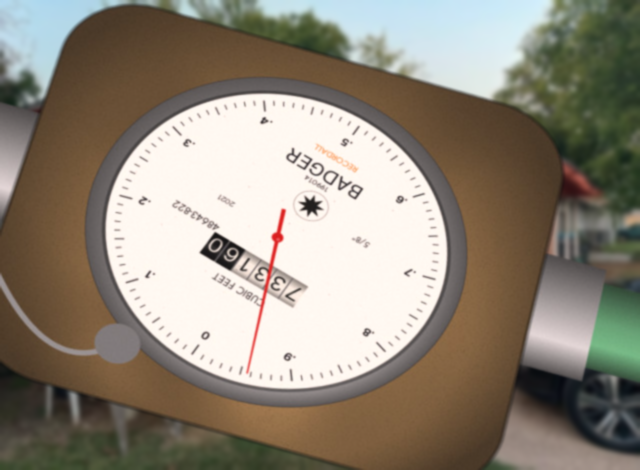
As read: **733159.94** ft³
